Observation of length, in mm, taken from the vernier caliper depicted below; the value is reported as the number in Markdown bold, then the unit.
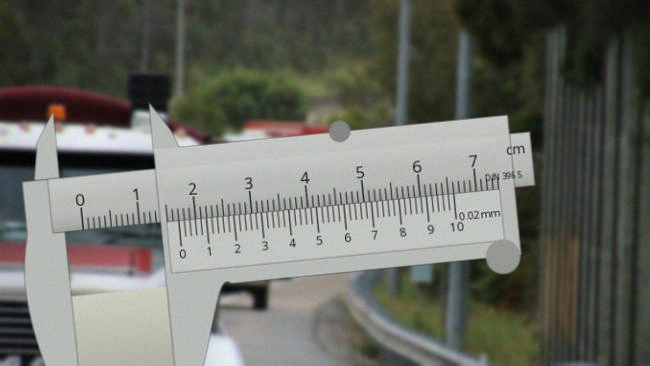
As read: **17.0** mm
